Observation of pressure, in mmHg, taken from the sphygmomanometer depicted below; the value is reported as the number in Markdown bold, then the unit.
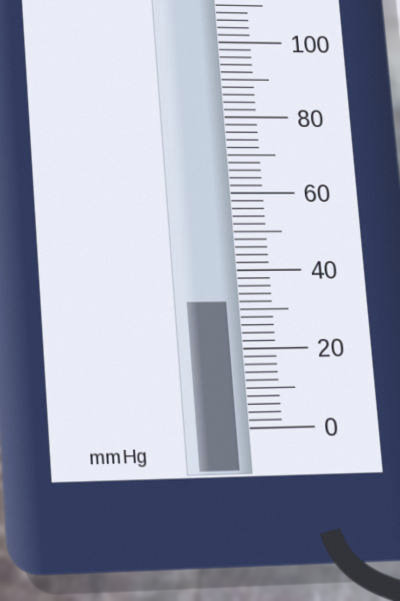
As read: **32** mmHg
